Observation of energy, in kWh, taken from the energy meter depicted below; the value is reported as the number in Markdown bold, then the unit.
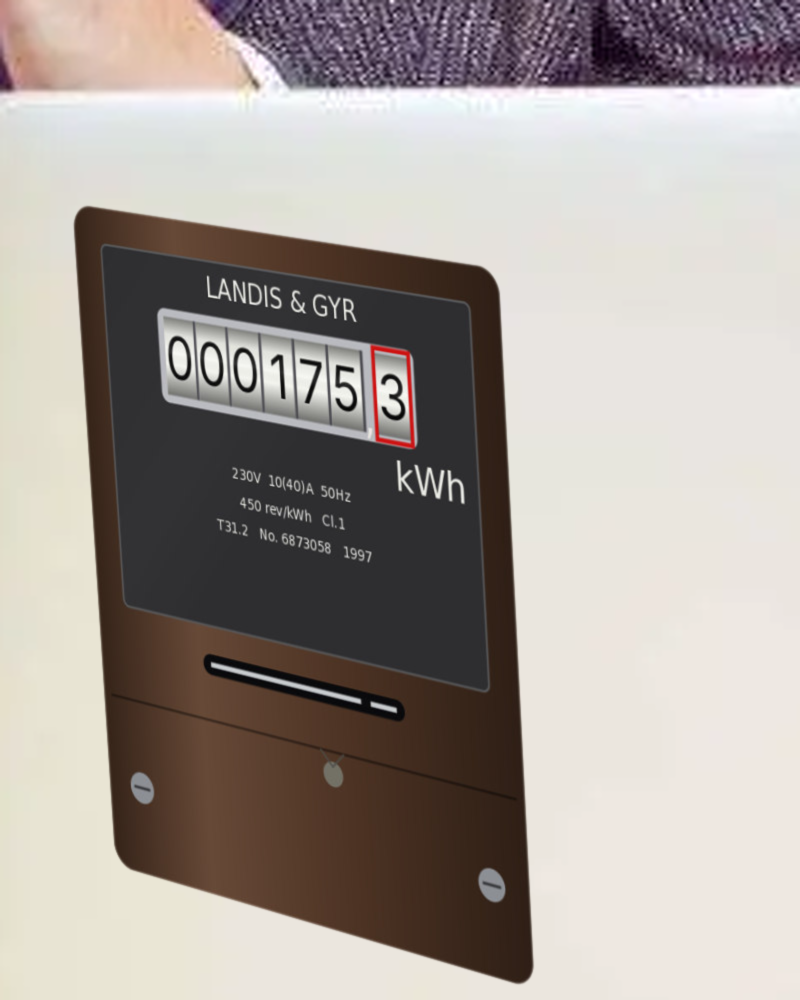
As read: **175.3** kWh
